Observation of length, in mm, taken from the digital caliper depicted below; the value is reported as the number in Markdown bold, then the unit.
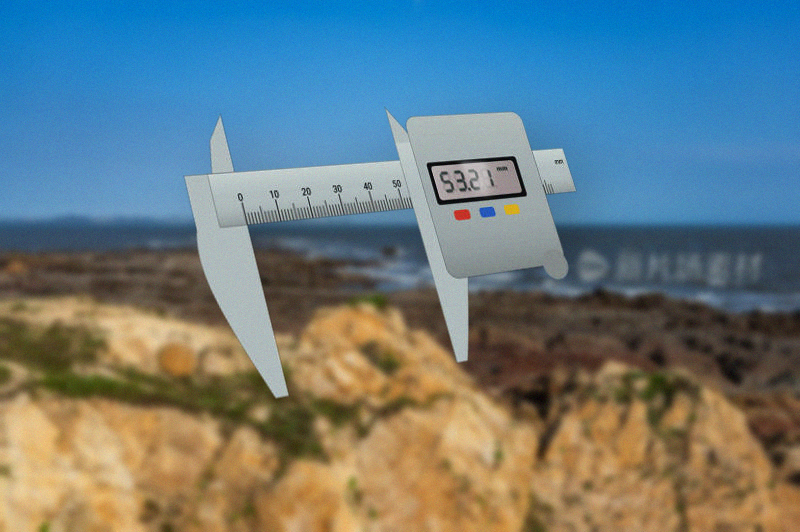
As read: **53.21** mm
